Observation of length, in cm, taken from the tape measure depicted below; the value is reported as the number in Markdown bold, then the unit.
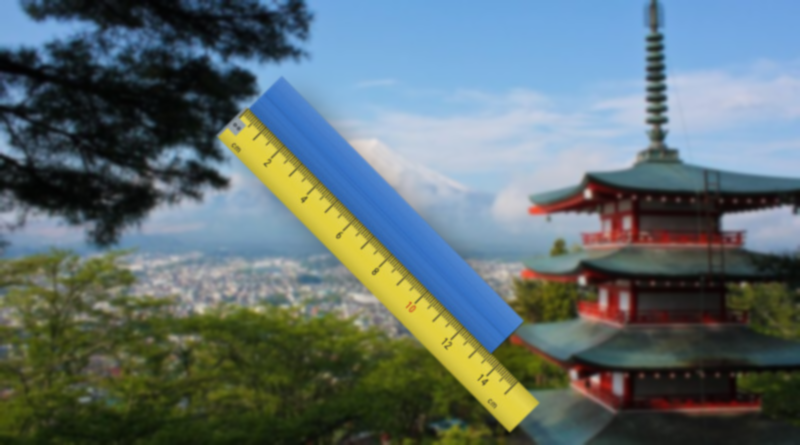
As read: **13.5** cm
